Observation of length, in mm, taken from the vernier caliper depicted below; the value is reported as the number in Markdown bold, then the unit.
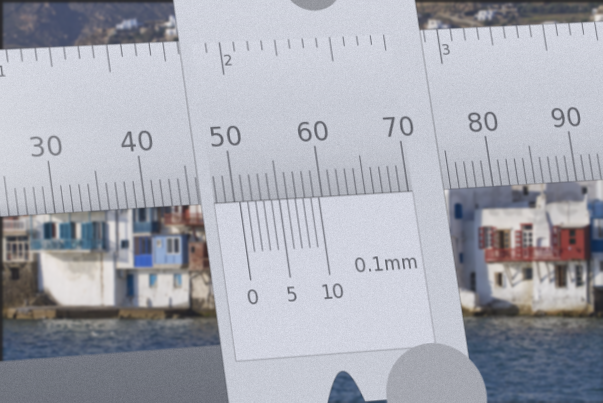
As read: **50.6** mm
